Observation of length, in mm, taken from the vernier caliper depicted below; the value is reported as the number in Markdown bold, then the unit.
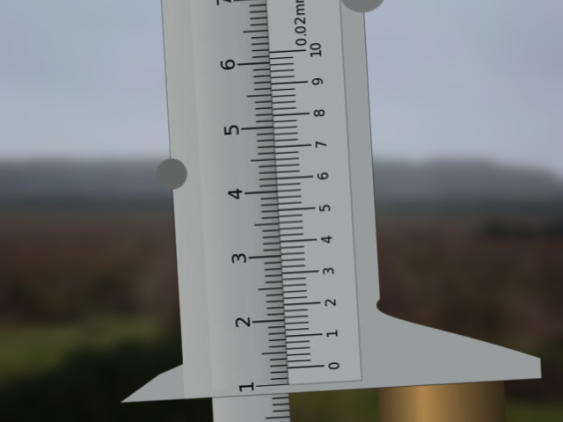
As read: **12.6** mm
